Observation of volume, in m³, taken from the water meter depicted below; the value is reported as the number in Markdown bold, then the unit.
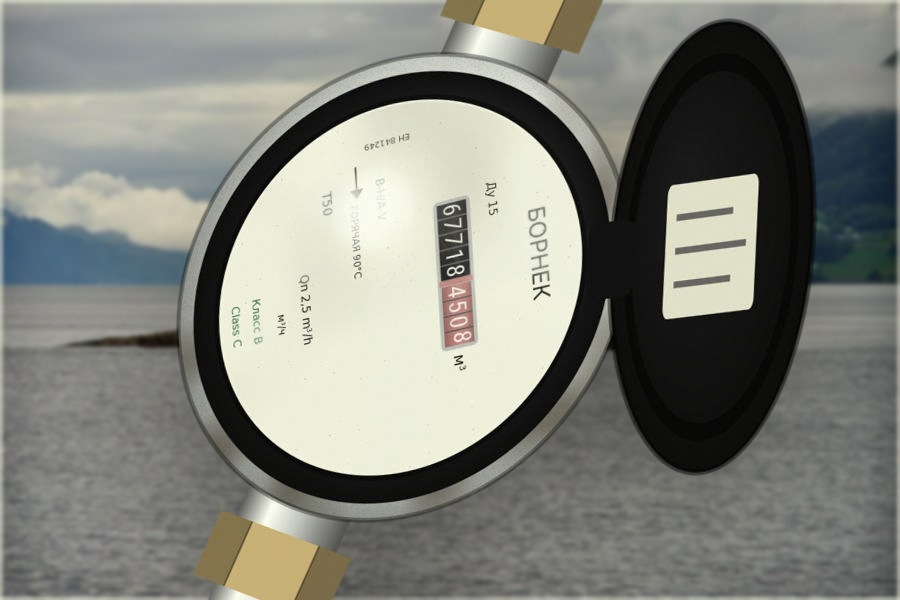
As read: **67718.4508** m³
